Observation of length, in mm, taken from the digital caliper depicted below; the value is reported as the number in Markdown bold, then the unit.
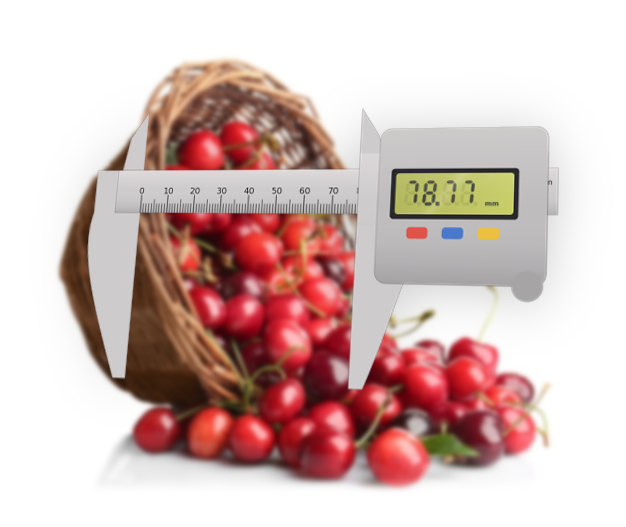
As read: **78.77** mm
